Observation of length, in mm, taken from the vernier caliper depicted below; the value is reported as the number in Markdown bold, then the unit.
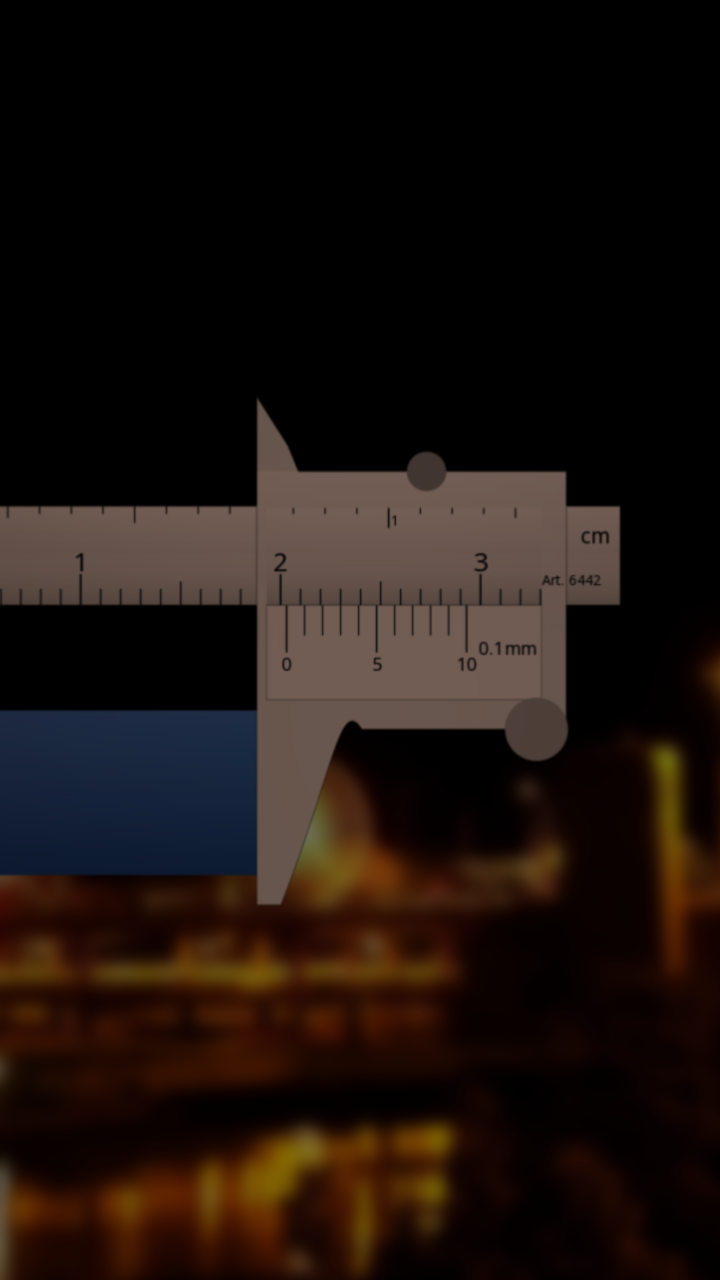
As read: **20.3** mm
